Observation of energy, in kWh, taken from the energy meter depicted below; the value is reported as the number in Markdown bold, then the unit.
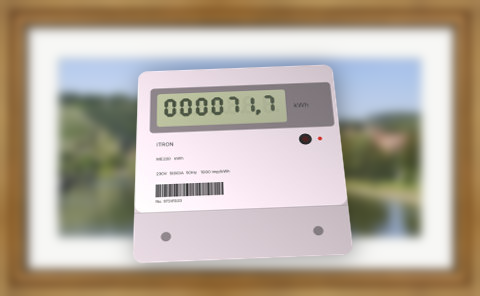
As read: **71.7** kWh
